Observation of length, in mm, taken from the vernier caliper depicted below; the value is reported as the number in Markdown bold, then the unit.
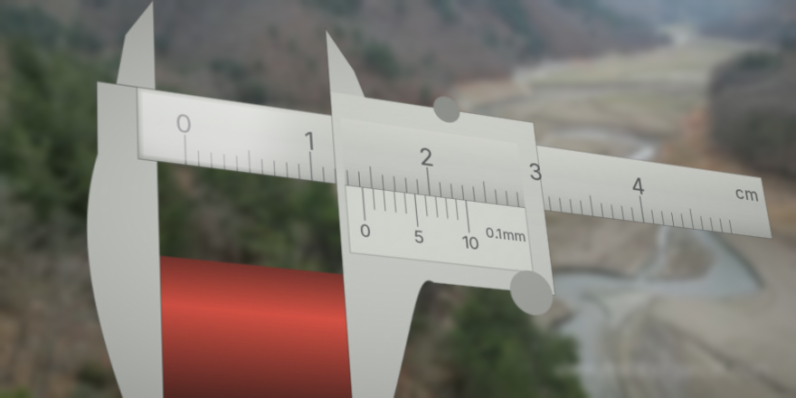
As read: **14.2** mm
